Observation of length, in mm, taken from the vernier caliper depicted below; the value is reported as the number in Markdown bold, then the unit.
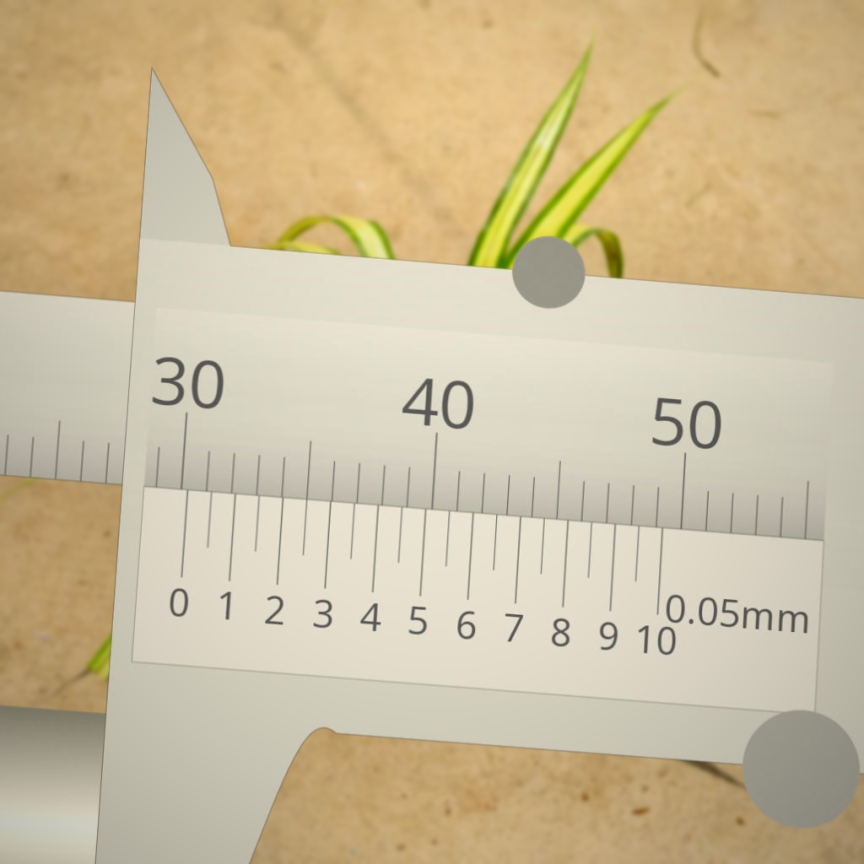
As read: **30.25** mm
